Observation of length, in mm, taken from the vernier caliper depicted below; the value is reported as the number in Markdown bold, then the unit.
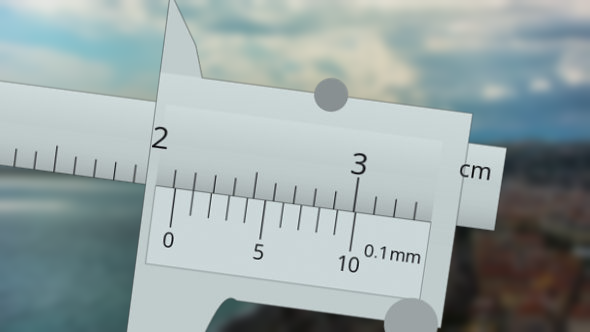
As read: **21.1** mm
